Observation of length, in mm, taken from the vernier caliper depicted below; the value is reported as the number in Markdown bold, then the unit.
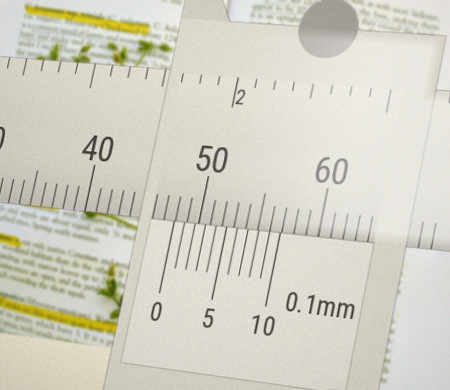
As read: **47.9** mm
